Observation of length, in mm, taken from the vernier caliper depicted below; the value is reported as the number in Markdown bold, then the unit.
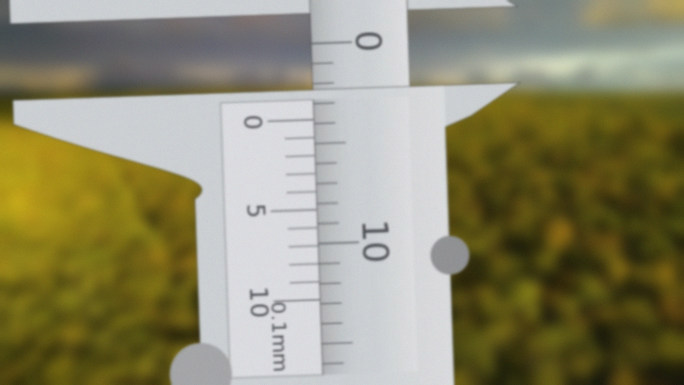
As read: **3.8** mm
